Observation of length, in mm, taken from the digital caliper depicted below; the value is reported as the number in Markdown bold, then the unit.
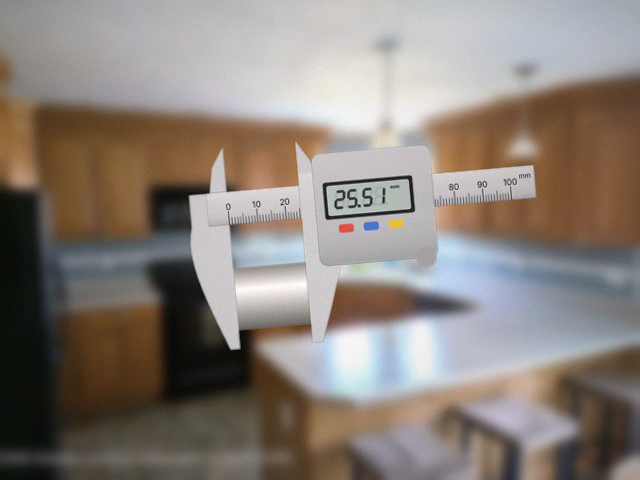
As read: **25.51** mm
